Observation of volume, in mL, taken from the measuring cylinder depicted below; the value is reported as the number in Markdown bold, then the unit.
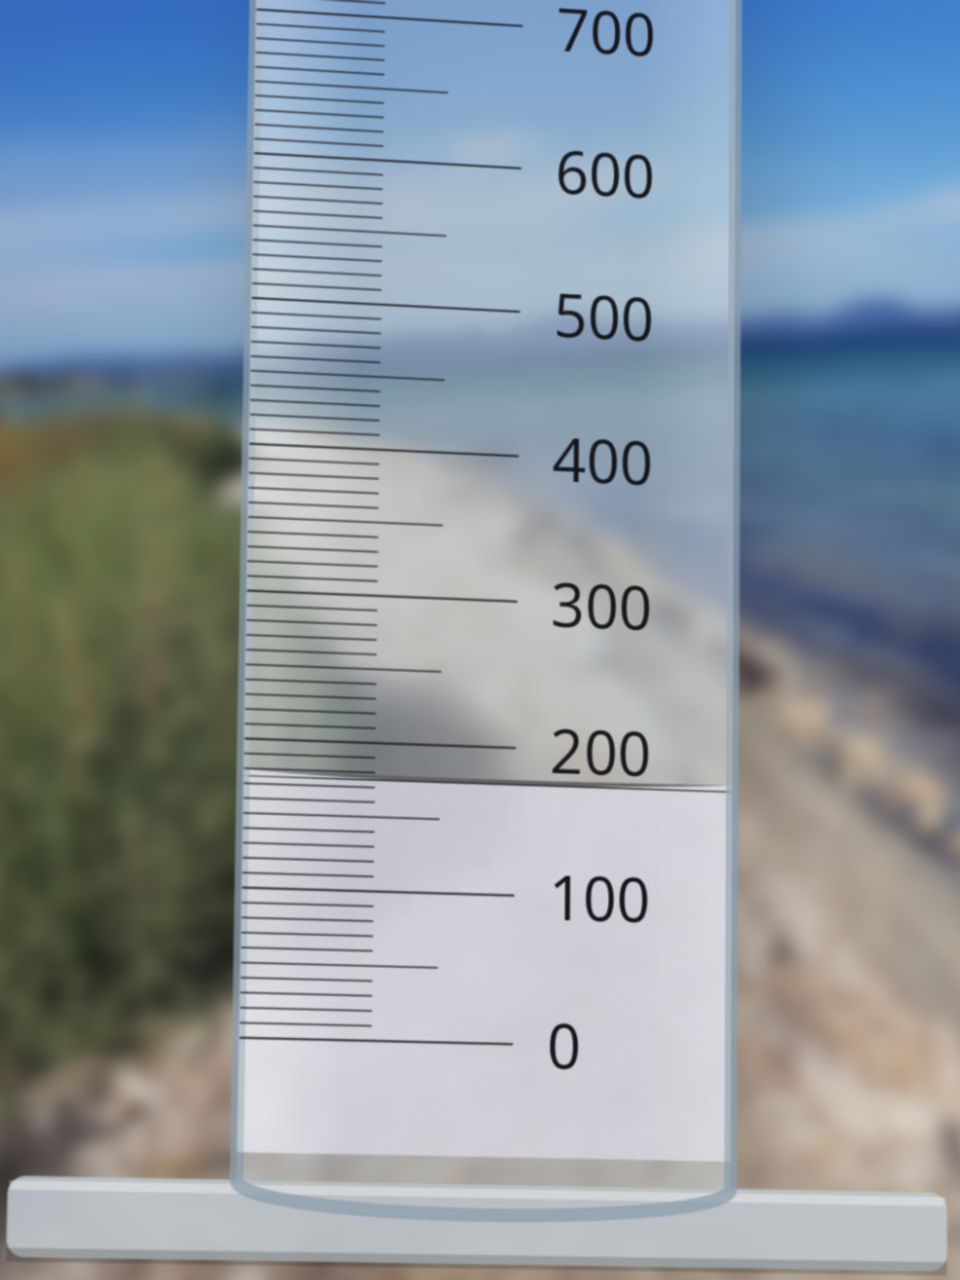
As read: **175** mL
